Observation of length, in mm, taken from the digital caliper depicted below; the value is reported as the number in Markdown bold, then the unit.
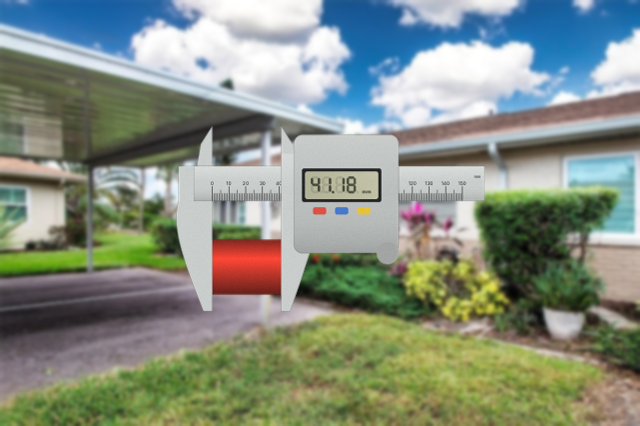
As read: **41.18** mm
